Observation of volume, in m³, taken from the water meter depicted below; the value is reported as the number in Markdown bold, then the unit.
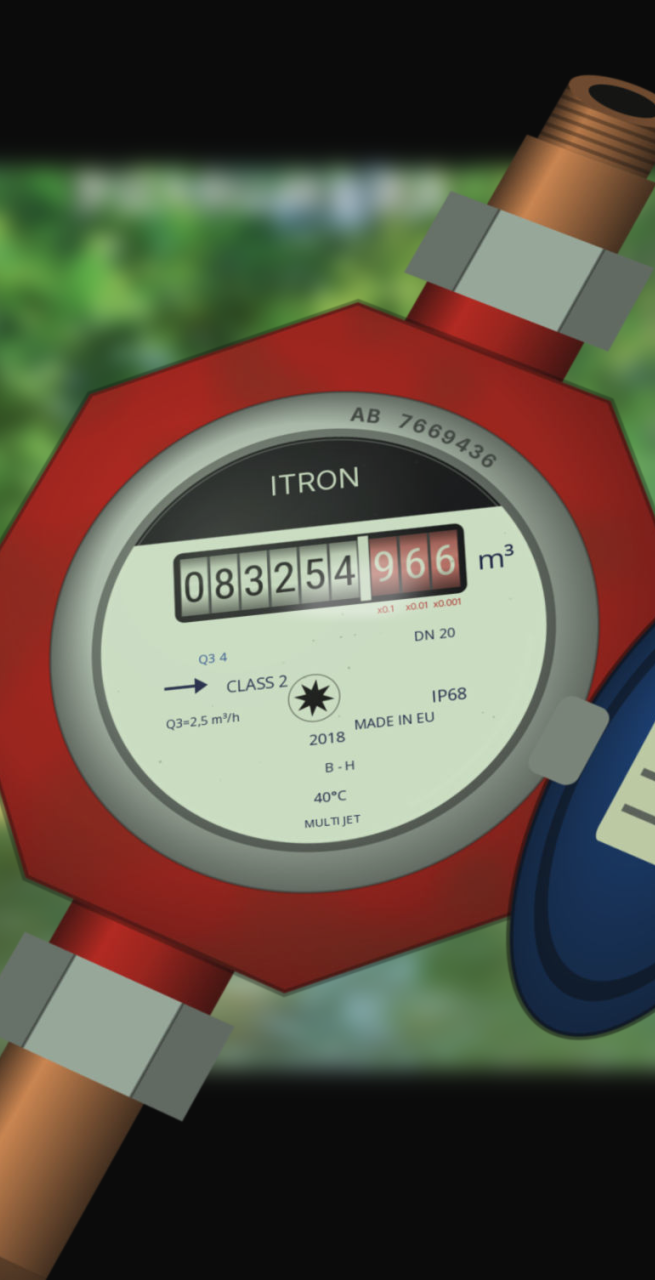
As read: **83254.966** m³
